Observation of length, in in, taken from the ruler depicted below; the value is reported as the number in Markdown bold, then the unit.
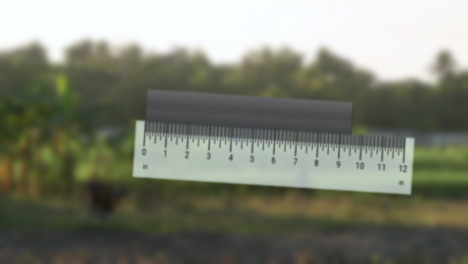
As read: **9.5** in
